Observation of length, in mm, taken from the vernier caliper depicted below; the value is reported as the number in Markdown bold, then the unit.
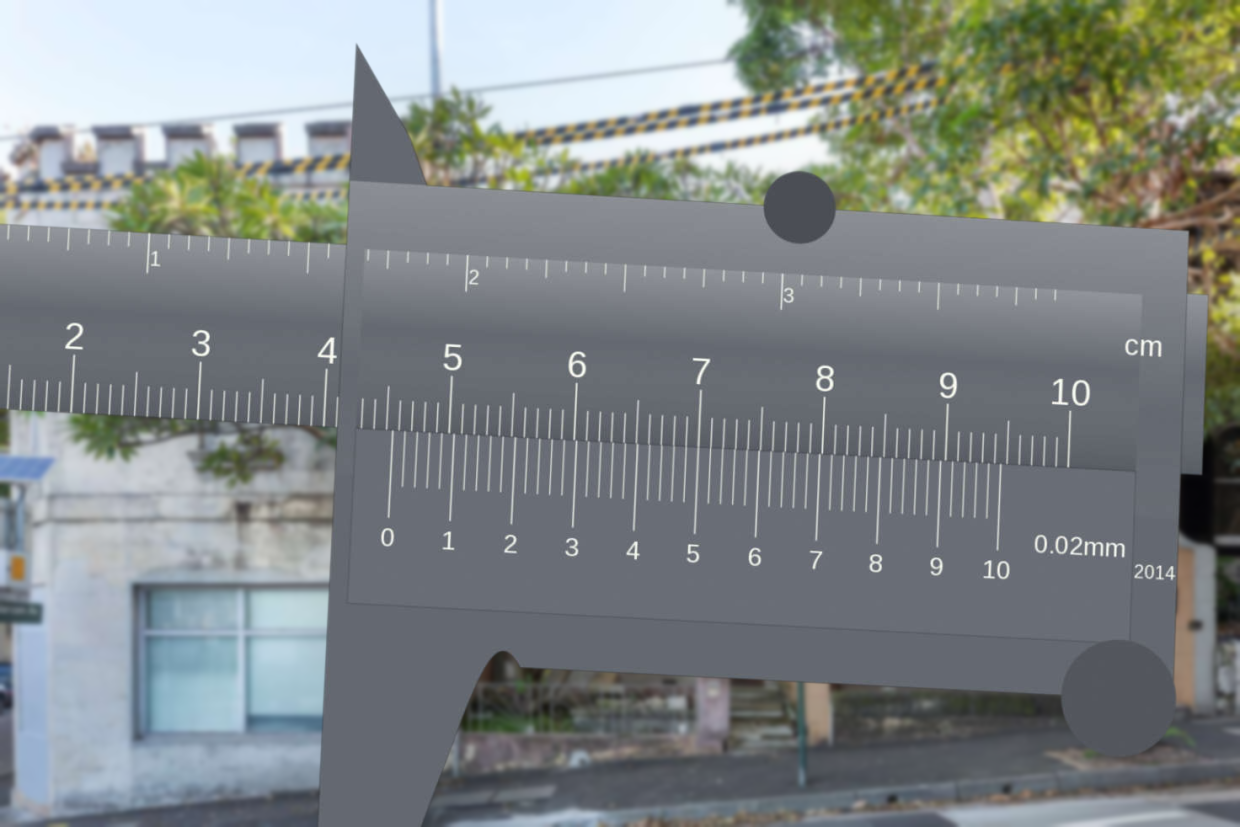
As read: **45.5** mm
